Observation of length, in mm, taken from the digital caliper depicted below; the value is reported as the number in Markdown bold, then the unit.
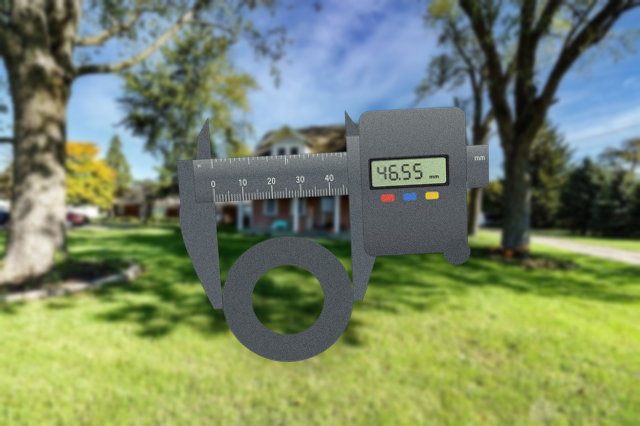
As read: **46.55** mm
